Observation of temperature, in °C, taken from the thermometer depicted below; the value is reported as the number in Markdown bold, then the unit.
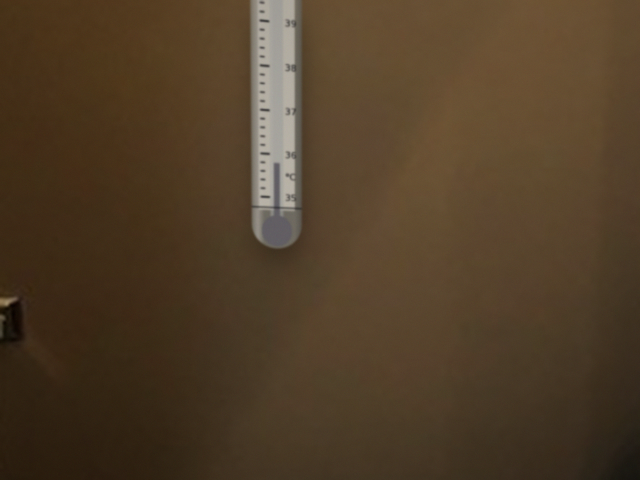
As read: **35.8** °C
